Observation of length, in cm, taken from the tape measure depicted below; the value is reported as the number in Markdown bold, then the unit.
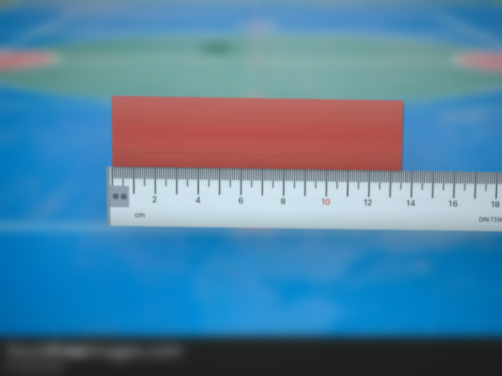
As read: **13.5** cm
